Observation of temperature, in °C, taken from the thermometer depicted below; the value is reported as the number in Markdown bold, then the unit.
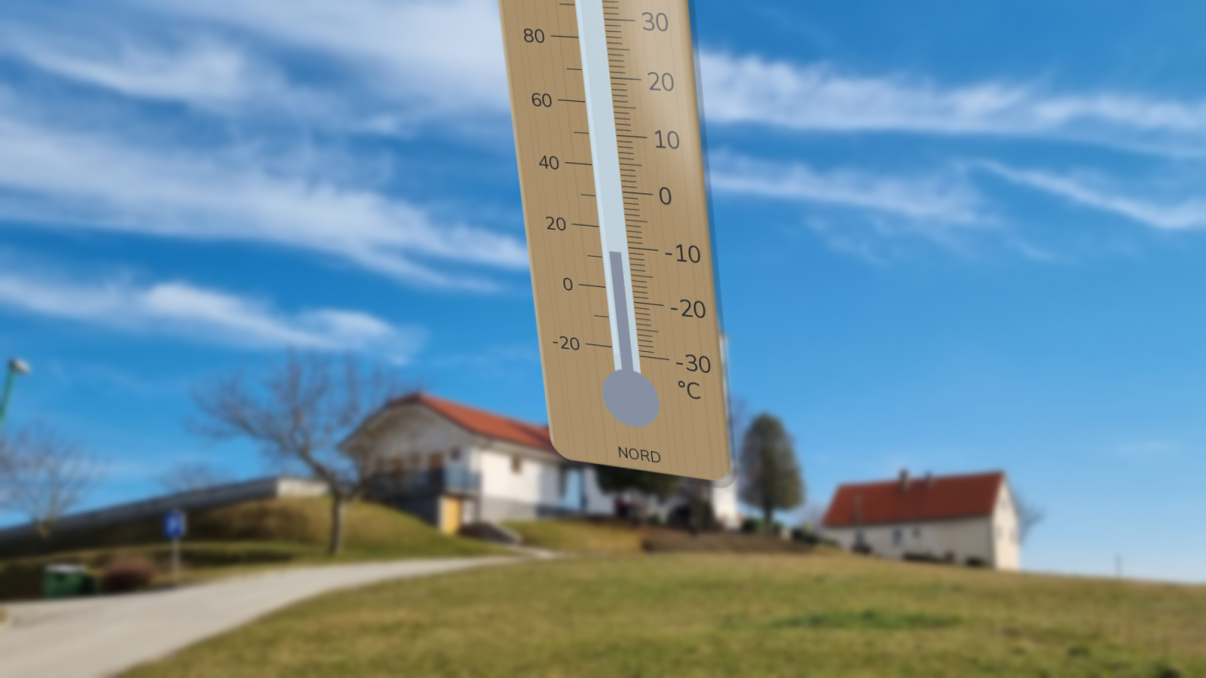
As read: **-11** °C
